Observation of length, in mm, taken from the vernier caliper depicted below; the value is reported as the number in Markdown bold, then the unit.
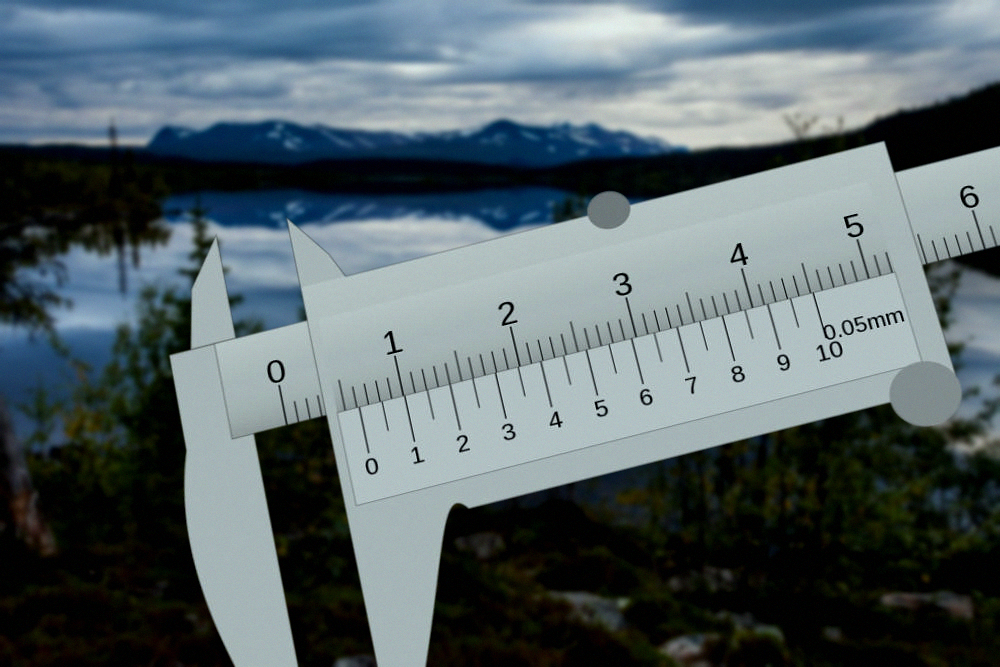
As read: **6.2** mm
